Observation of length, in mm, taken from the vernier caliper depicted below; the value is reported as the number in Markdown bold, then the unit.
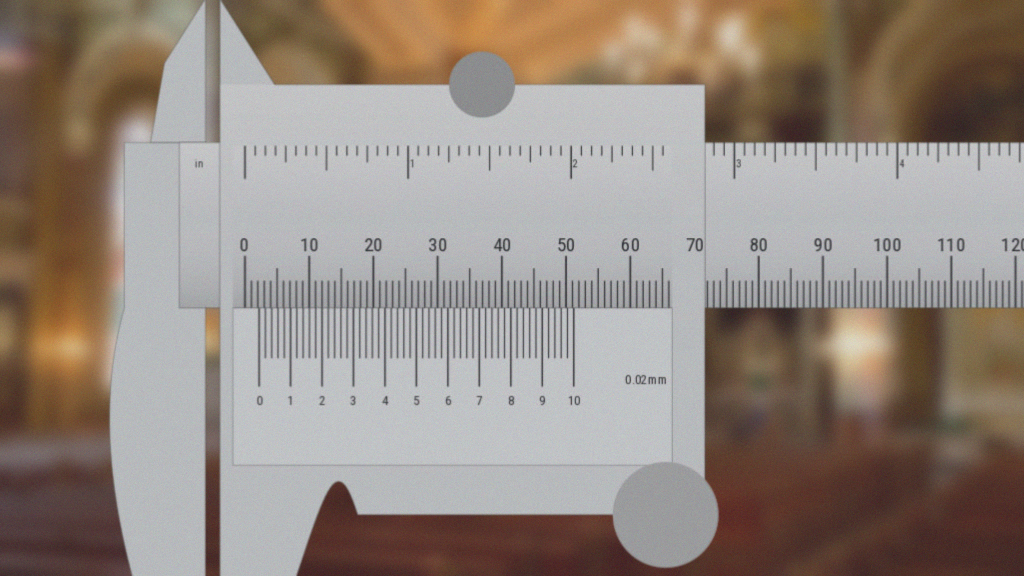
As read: **2.2** mm
